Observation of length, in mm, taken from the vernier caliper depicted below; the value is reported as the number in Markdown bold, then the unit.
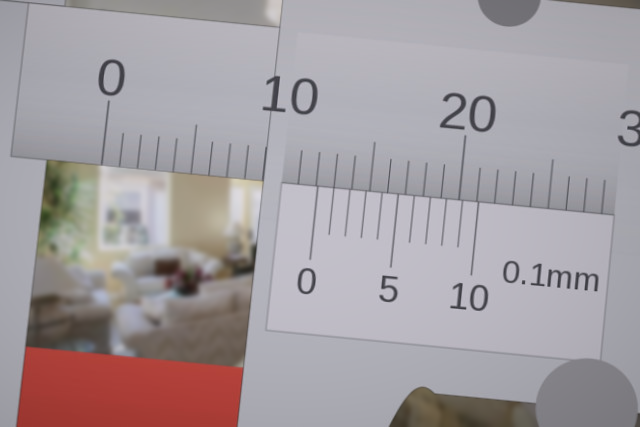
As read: **12.1** mm
